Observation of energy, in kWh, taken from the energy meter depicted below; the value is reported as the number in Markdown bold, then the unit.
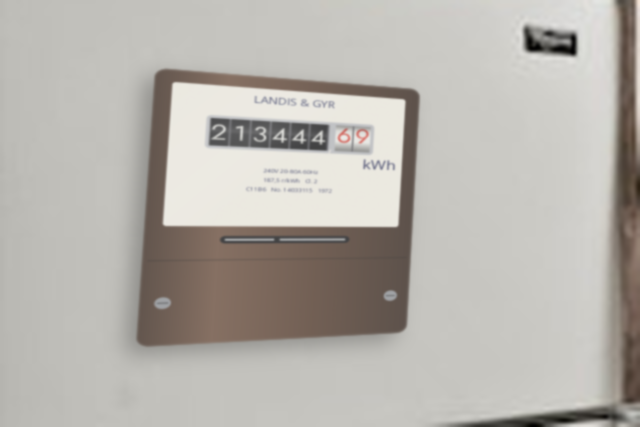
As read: **213444.69** kWh
